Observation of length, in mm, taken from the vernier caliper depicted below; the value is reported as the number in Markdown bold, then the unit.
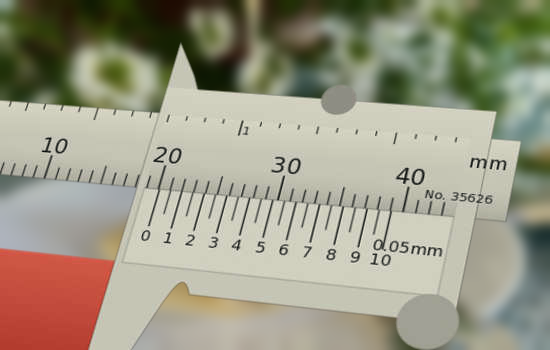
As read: **20.1** mm
